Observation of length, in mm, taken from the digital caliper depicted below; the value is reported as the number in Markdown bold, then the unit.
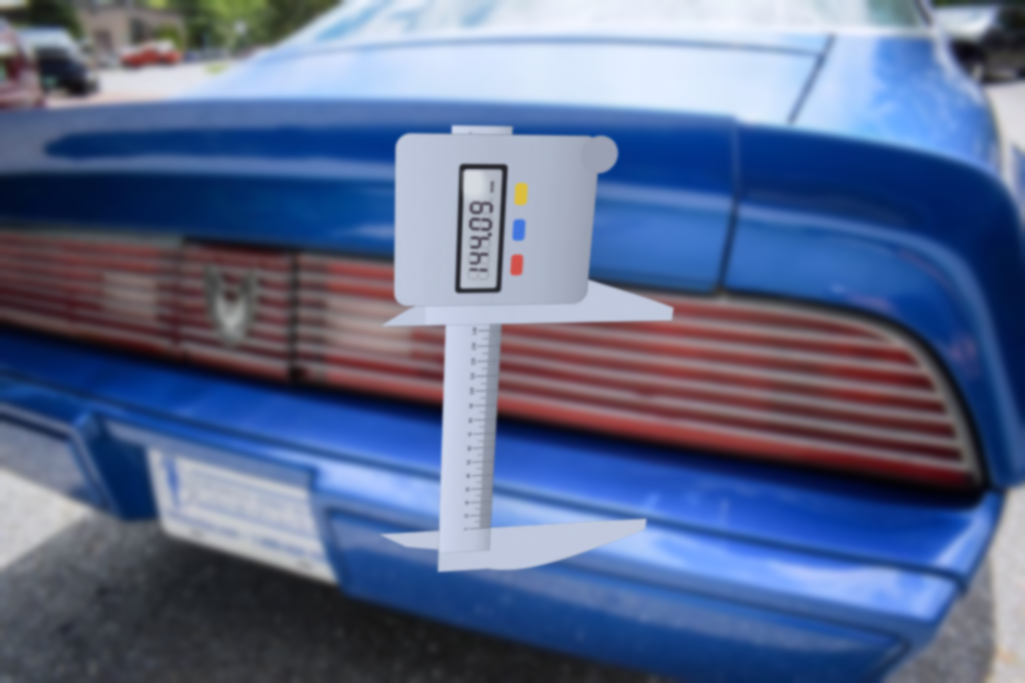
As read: **144.09** mm
